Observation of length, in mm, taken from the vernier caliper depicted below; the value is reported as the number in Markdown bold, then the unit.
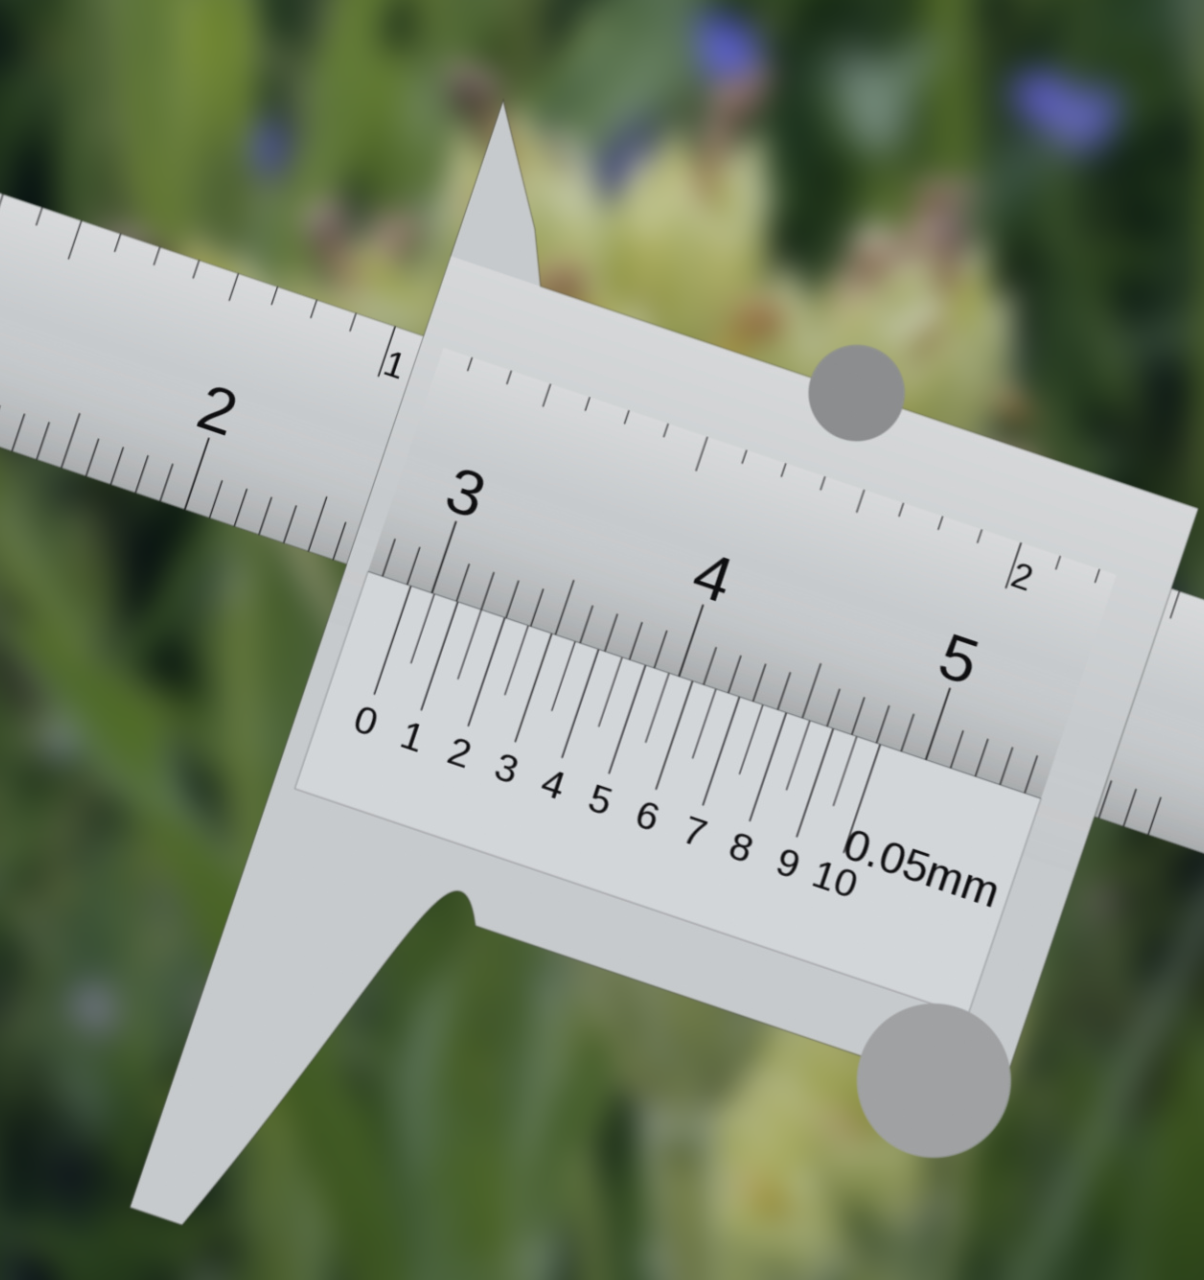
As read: **29.15** mm
